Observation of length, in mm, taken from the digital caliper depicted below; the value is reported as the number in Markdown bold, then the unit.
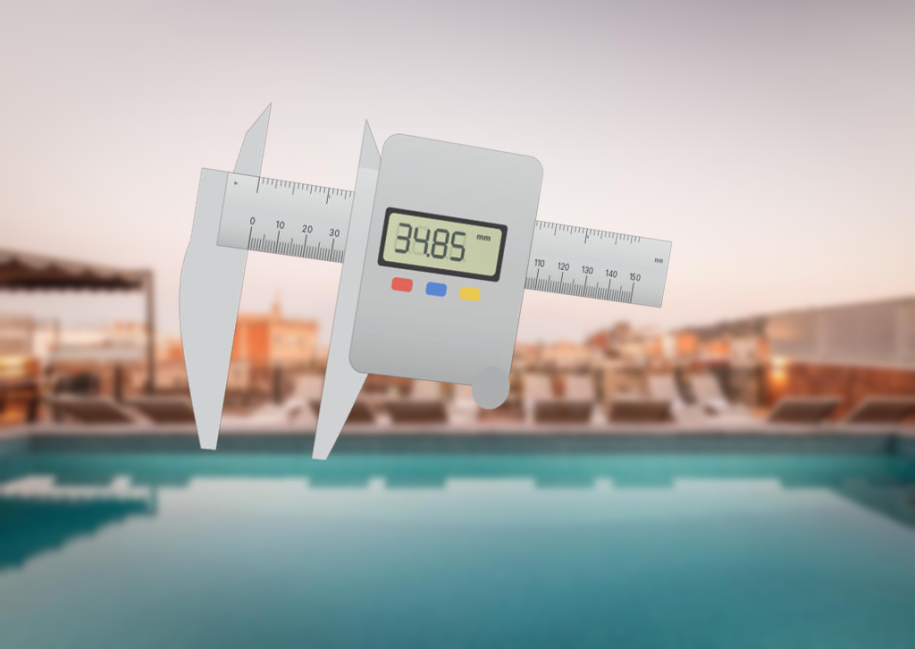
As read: **34.85** mm
